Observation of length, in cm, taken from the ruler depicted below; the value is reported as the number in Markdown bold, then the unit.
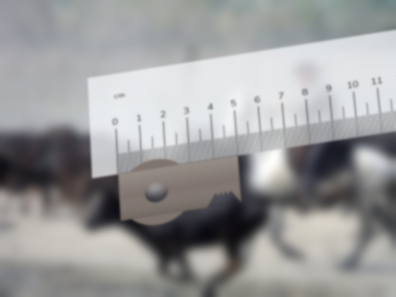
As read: **5** cm
